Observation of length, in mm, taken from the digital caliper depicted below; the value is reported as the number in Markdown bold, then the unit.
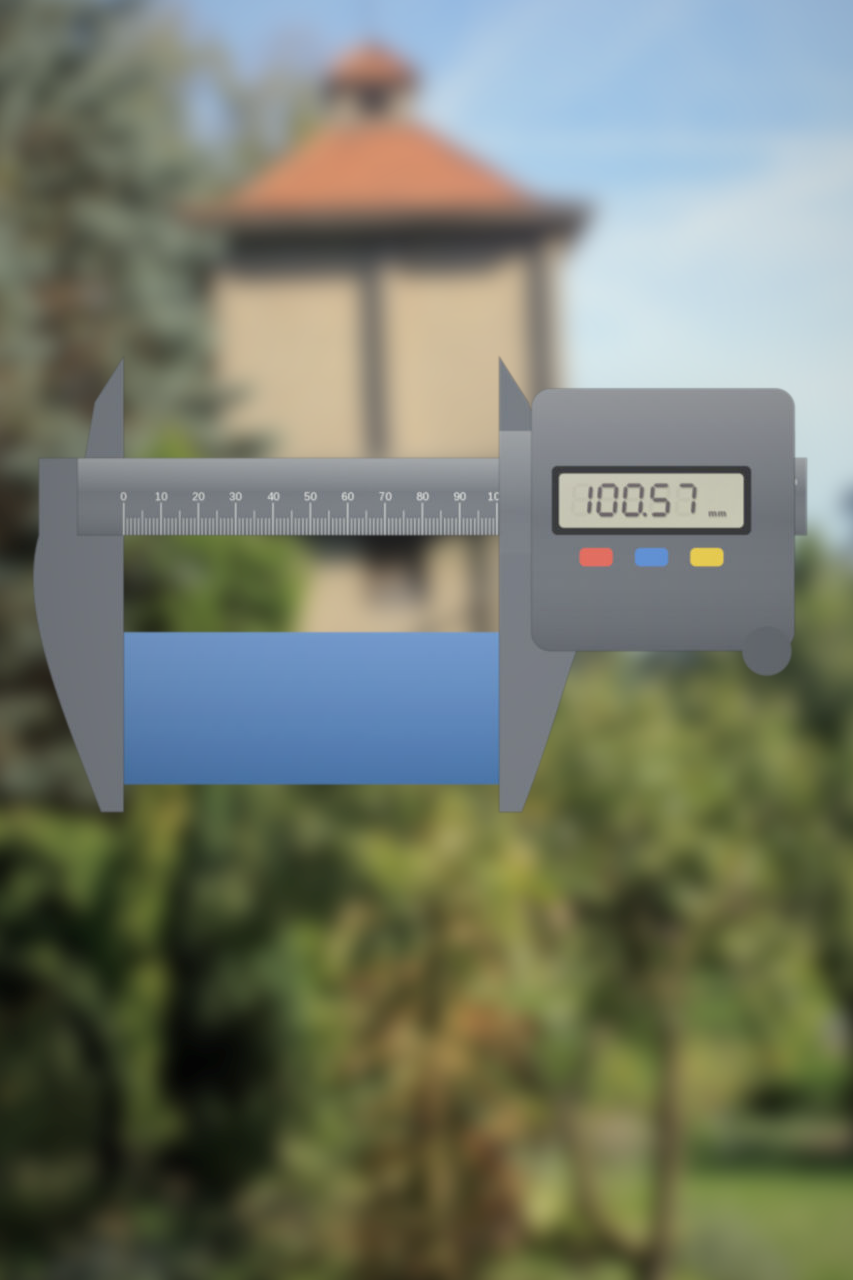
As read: **100.57** mm
